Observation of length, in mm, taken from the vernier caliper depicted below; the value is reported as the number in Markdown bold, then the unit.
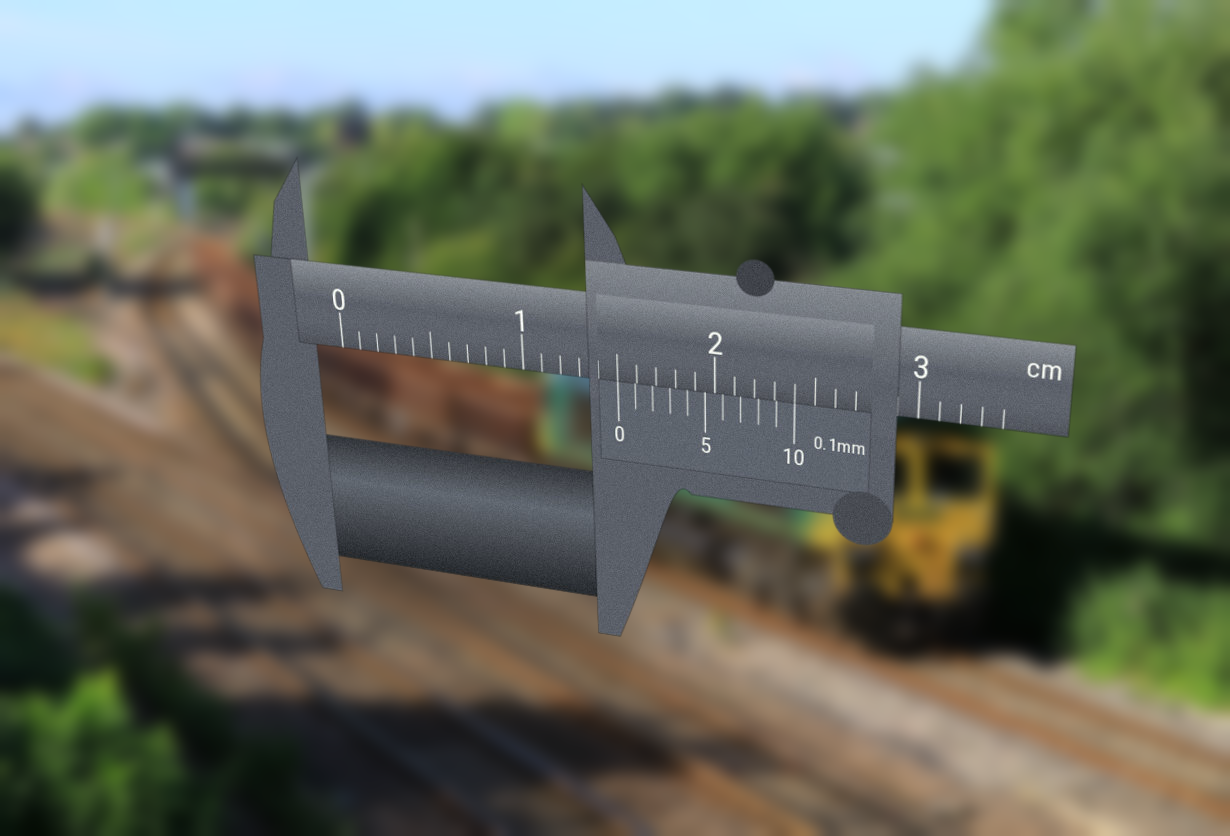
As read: **15.0** mm
